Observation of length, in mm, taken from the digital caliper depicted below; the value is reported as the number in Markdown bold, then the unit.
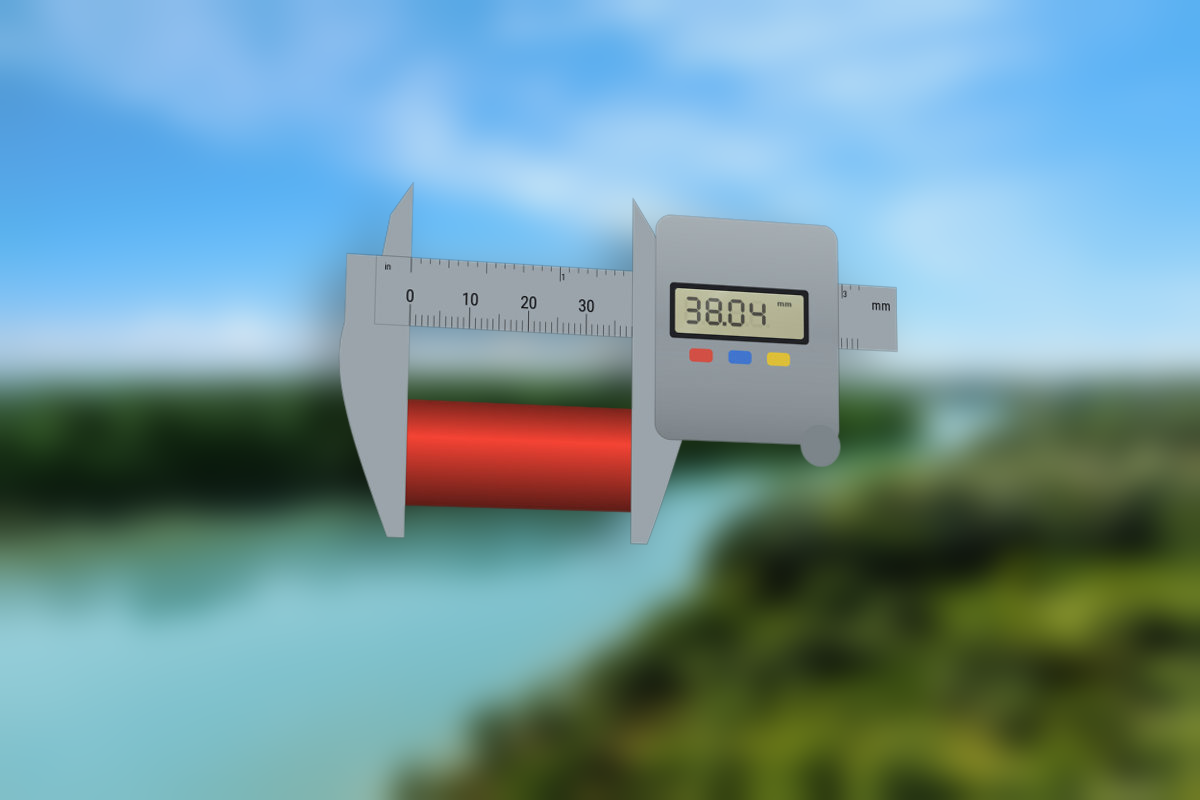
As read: **38.04** mm
